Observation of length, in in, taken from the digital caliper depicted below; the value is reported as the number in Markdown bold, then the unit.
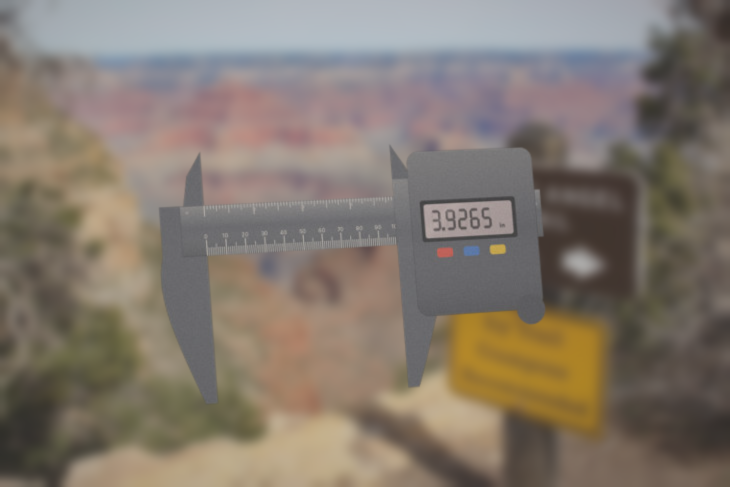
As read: **3.9265** in
